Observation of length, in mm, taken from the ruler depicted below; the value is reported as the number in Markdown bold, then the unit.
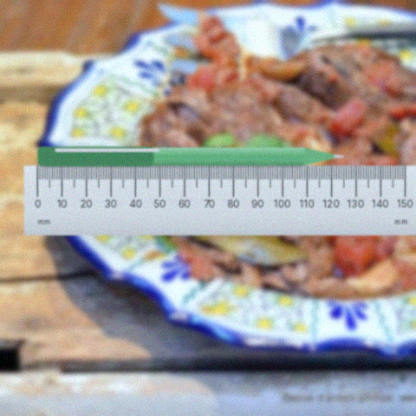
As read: **125** mm
